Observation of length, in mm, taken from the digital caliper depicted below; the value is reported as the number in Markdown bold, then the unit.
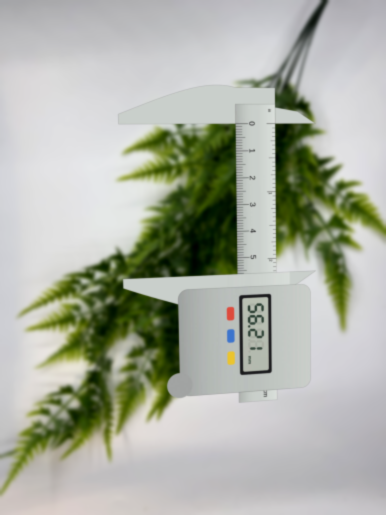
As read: **56.21** mm
